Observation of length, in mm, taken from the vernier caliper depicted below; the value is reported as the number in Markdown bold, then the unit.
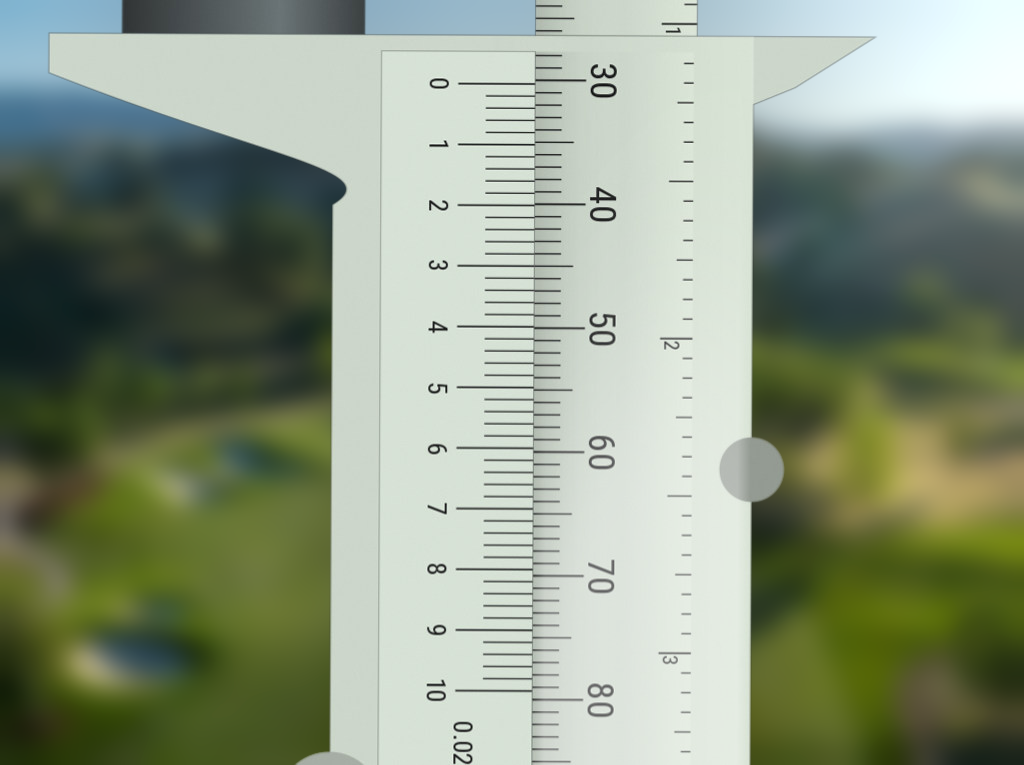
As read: **30.3** mm
